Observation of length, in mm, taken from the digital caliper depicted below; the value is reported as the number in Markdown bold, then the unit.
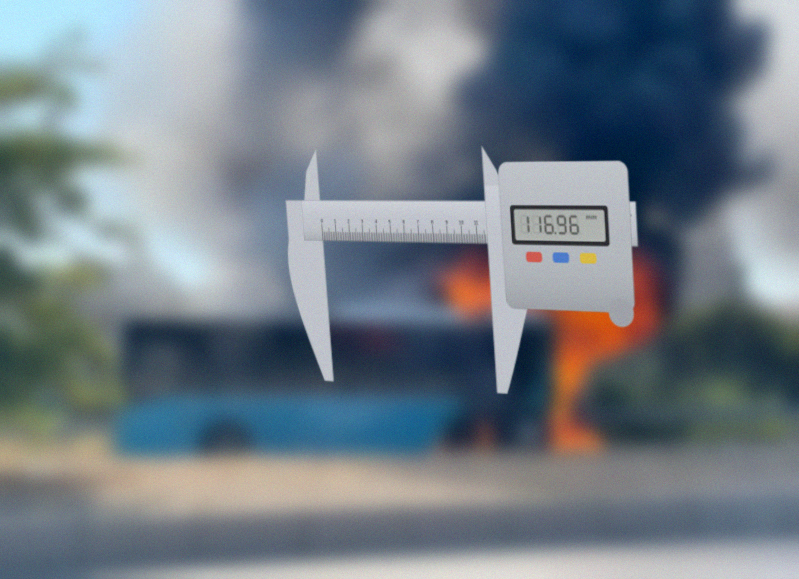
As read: **116.96** mm
